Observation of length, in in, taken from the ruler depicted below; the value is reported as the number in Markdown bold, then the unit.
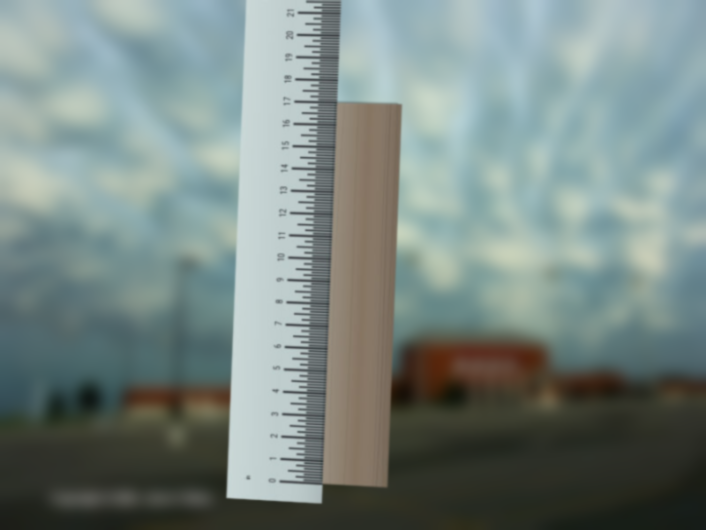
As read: **17** in
